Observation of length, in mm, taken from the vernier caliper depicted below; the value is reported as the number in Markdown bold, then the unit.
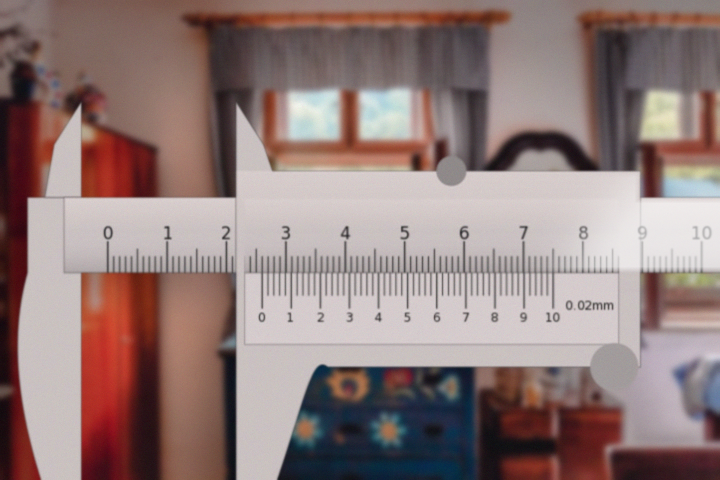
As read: **26.0** mm
